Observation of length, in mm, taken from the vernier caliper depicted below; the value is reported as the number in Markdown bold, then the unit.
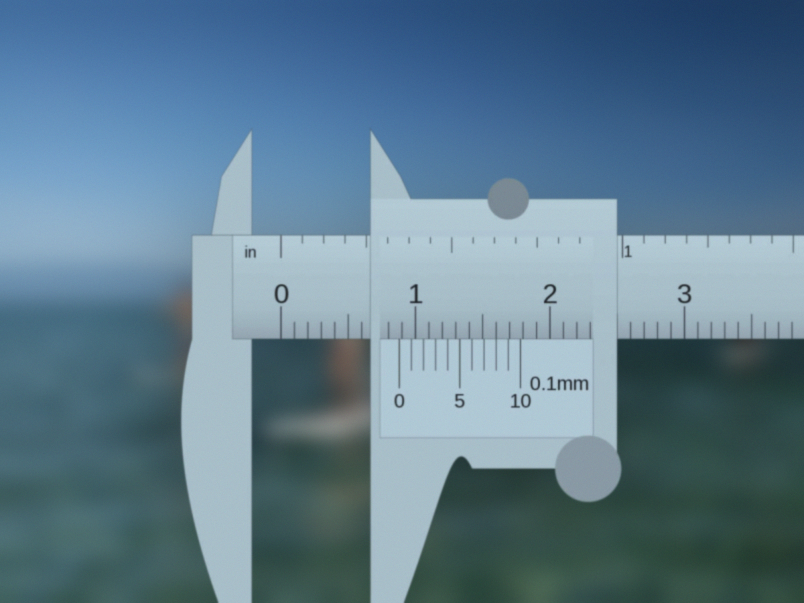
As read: **8.8** mm
